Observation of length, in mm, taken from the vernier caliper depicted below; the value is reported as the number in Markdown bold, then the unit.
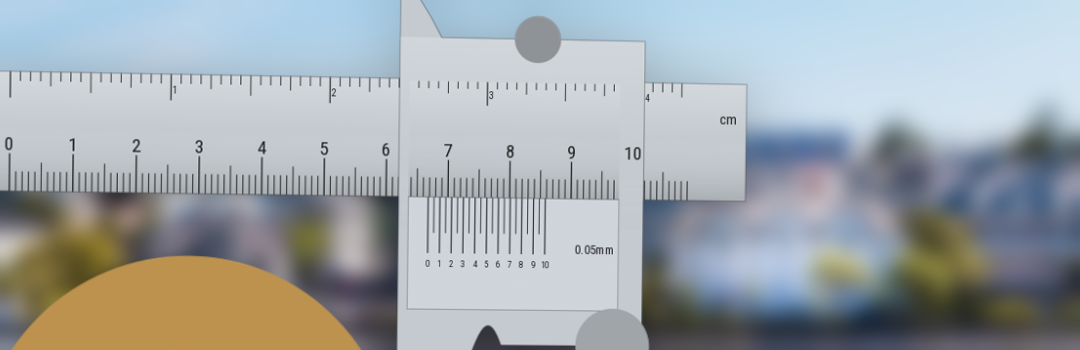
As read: **66.8** mm
